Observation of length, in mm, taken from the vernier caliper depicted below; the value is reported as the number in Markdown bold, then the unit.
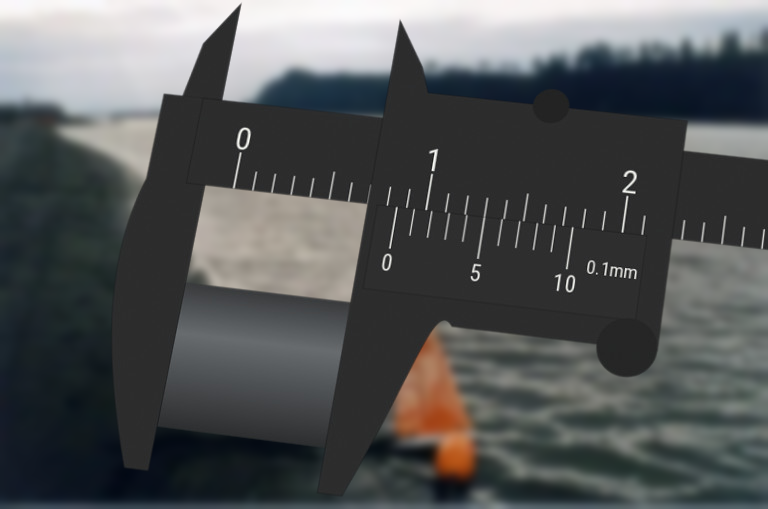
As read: **8.5** mm
